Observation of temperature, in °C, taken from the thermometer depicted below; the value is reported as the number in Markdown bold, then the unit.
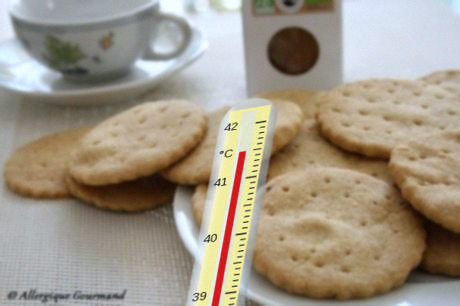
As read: **41.5** °C
